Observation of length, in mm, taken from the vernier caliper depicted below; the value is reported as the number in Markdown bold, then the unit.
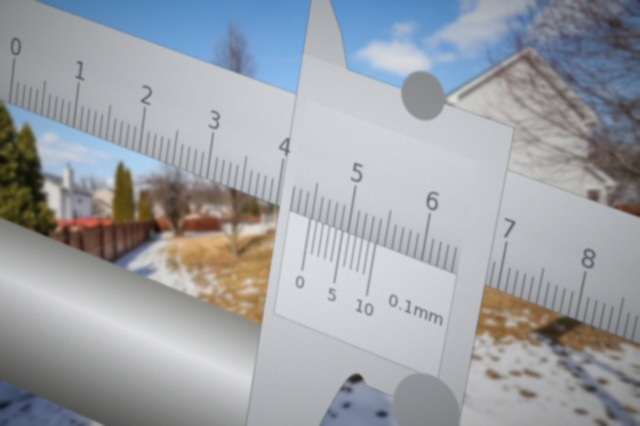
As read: **44.8** mm
